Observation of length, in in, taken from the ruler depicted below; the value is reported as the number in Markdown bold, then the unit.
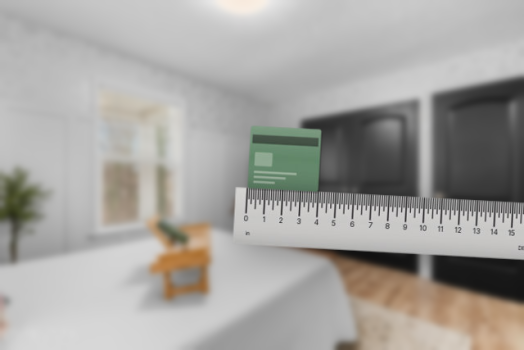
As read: **4** in
